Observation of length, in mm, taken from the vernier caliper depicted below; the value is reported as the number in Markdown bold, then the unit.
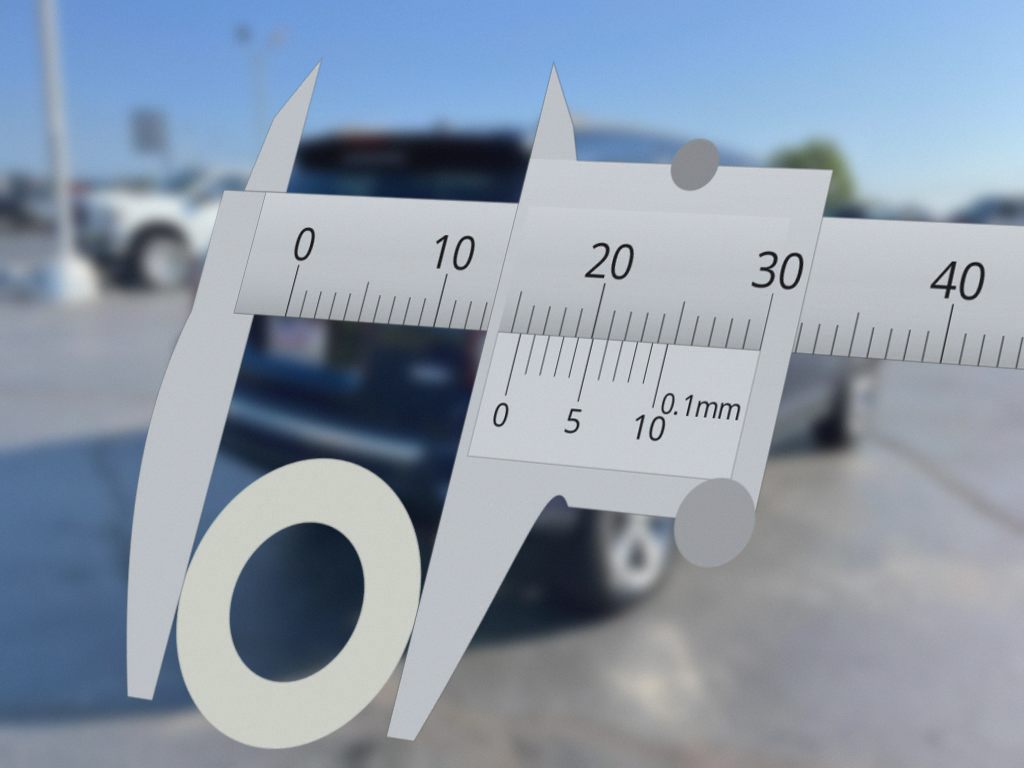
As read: **15.6** mm
